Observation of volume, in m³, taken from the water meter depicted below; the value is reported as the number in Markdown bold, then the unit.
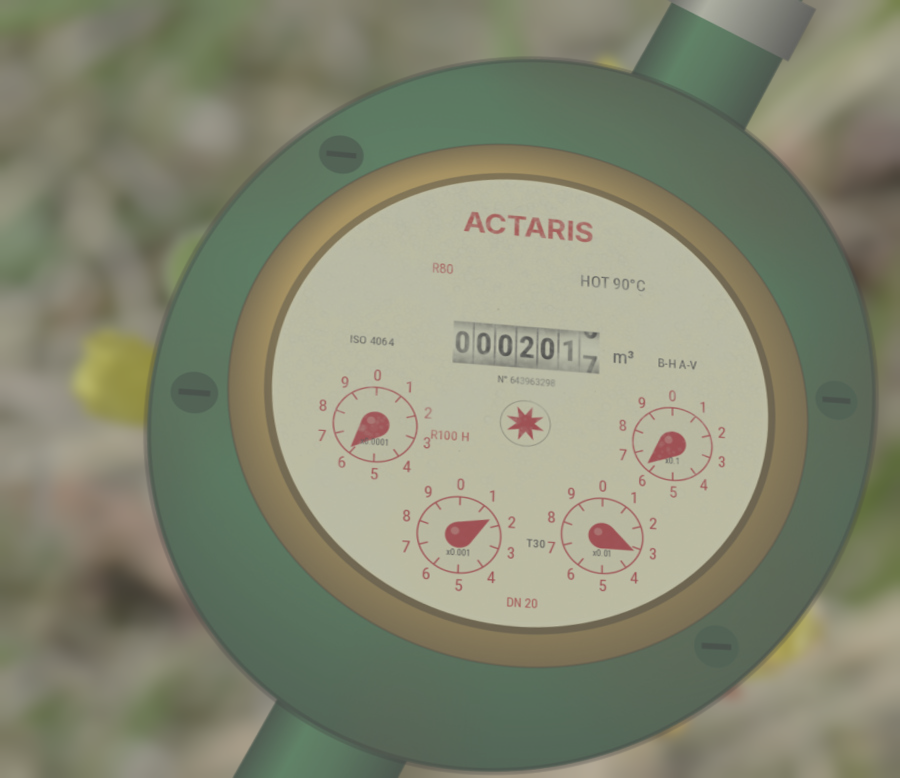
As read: **2016.6316** m³
